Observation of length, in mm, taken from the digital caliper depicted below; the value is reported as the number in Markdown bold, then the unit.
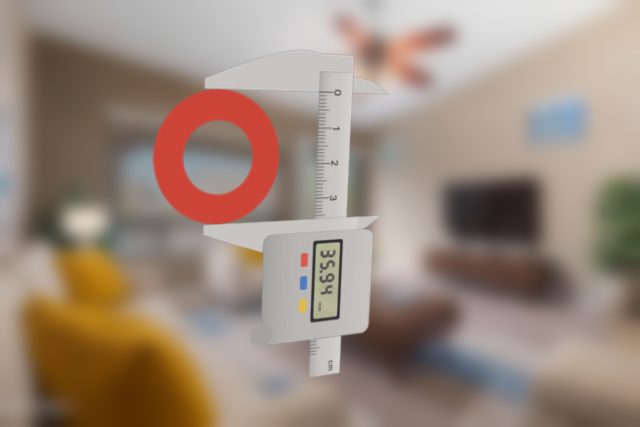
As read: **35.94** mm
